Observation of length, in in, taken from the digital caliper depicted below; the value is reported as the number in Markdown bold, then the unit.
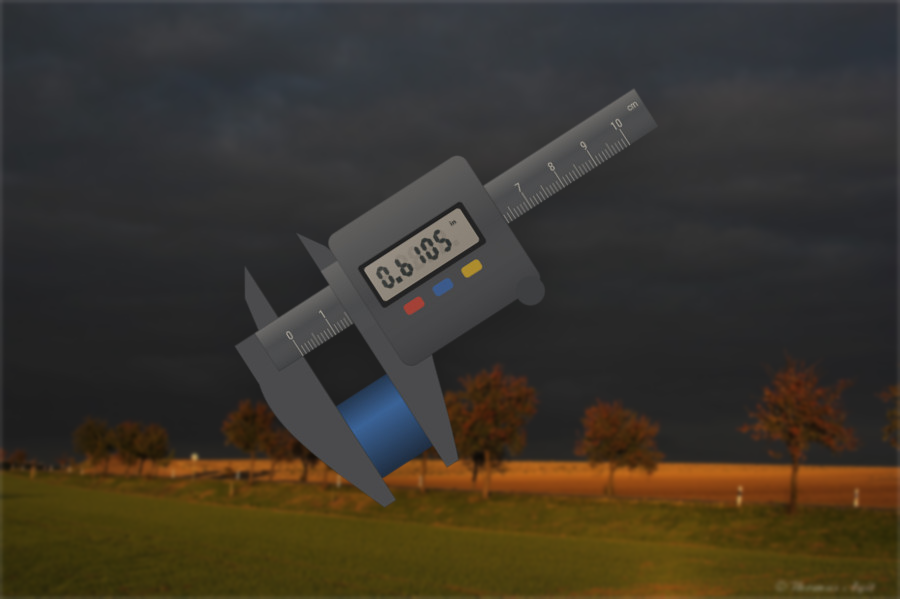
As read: **0.6105** in
